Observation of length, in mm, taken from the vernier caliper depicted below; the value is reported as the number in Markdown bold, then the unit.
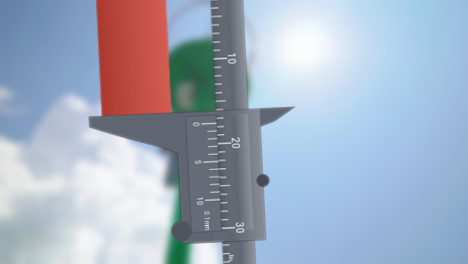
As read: **17.6** mm
